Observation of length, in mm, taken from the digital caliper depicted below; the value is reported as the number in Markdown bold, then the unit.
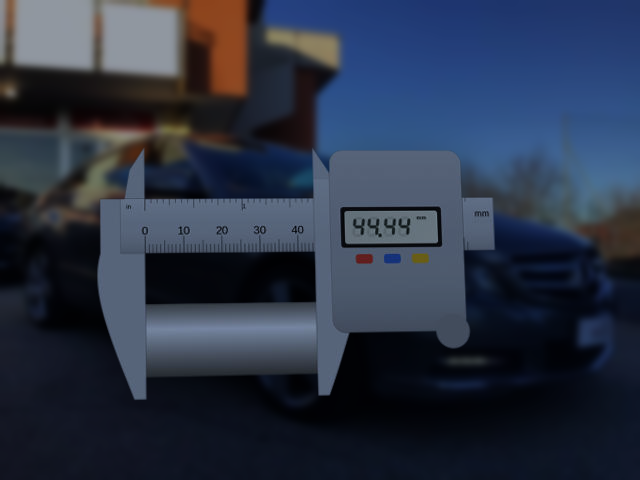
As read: **44.44** mm
